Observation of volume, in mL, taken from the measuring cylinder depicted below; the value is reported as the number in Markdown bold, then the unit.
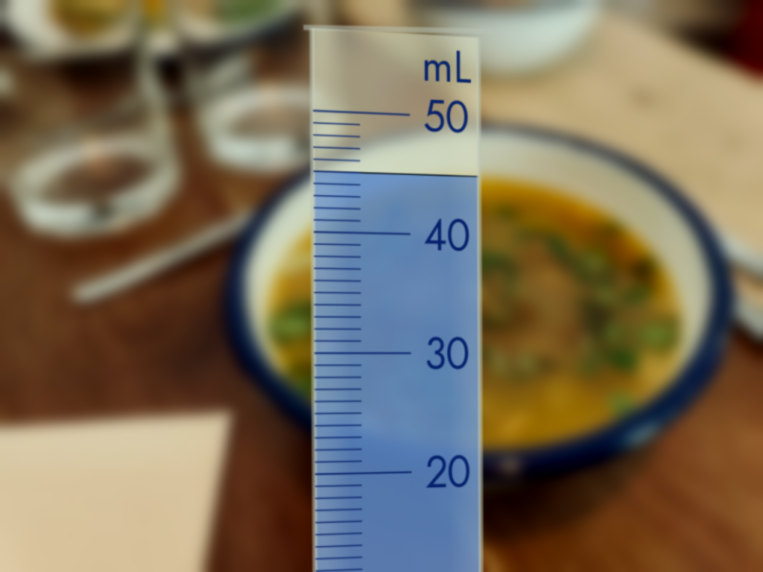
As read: **45** mL
